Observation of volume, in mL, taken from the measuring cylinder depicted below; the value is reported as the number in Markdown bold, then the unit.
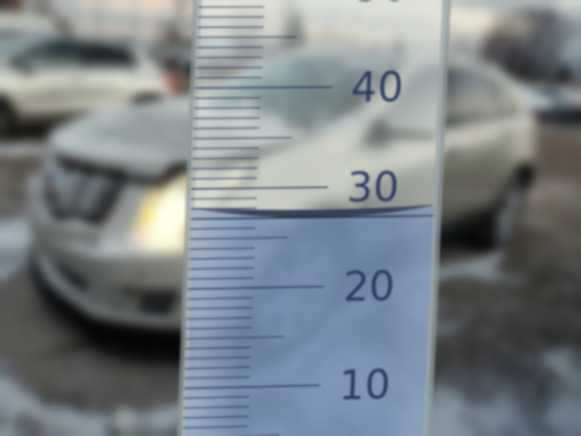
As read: **27** mL
